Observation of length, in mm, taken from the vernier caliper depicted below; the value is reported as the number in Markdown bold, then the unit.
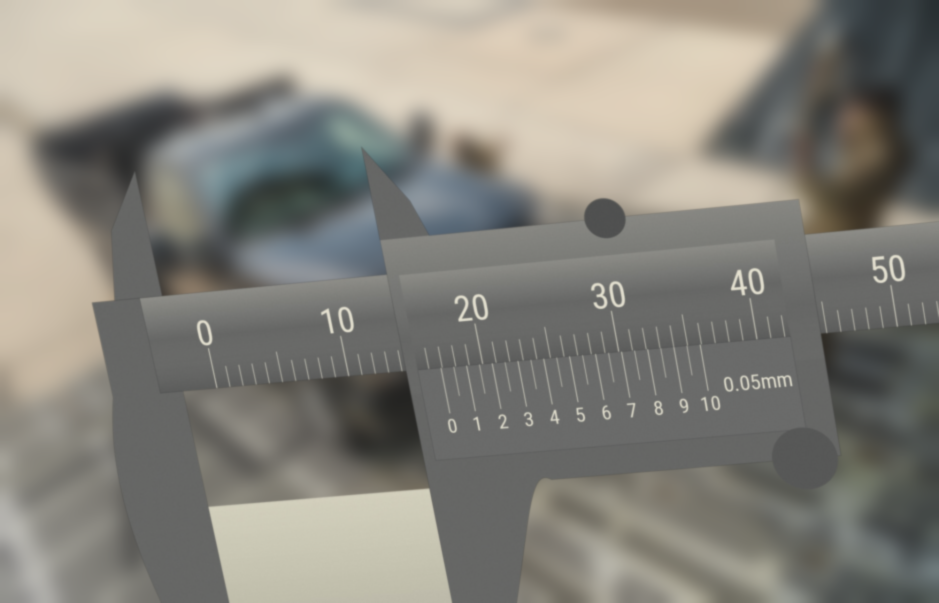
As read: **16.9** mm
